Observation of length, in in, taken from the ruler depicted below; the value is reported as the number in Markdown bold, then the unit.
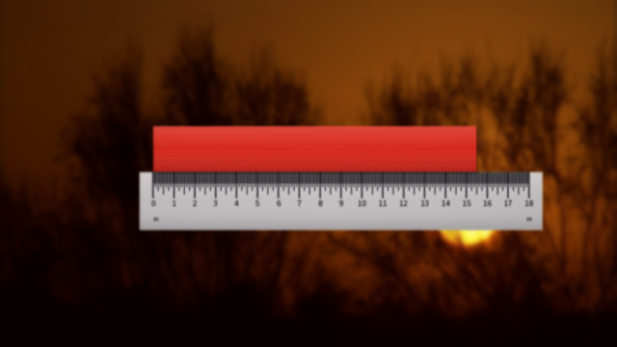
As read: **15.5** in
